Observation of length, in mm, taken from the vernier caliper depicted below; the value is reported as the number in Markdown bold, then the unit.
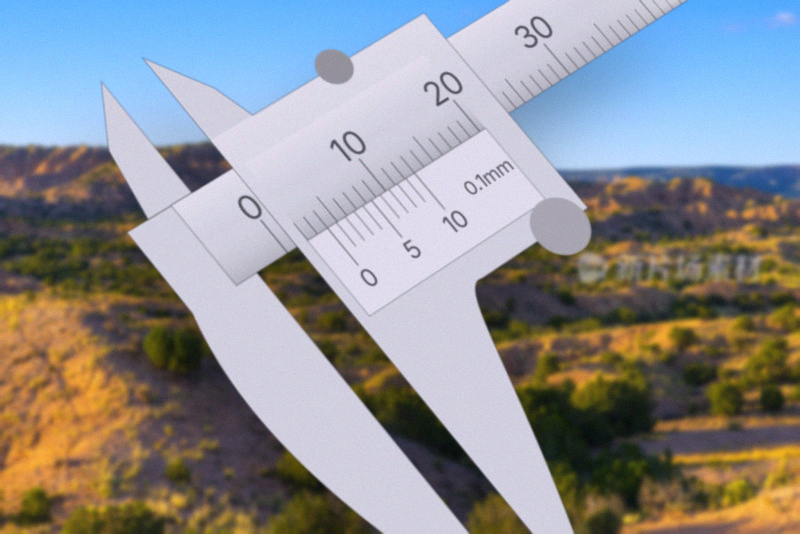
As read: **4.0** mm
